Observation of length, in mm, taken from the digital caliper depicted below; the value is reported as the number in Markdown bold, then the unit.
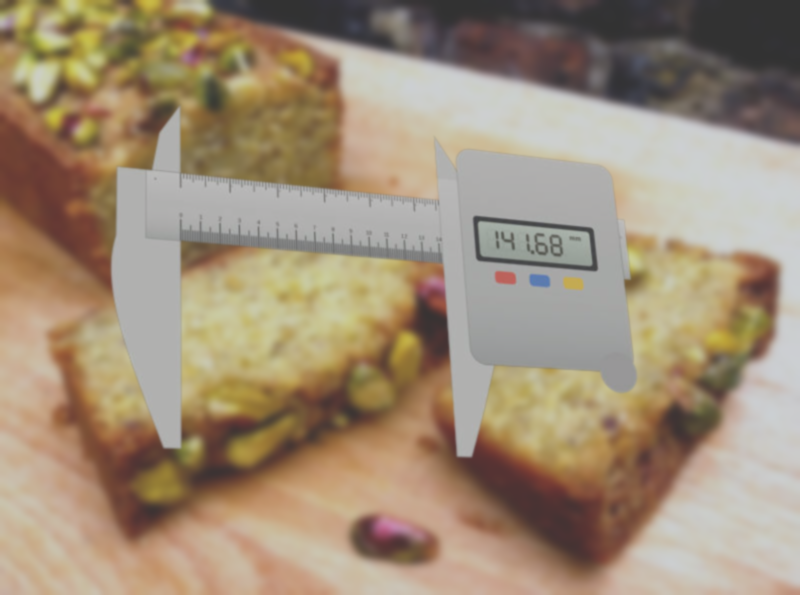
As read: **141.68** mm
